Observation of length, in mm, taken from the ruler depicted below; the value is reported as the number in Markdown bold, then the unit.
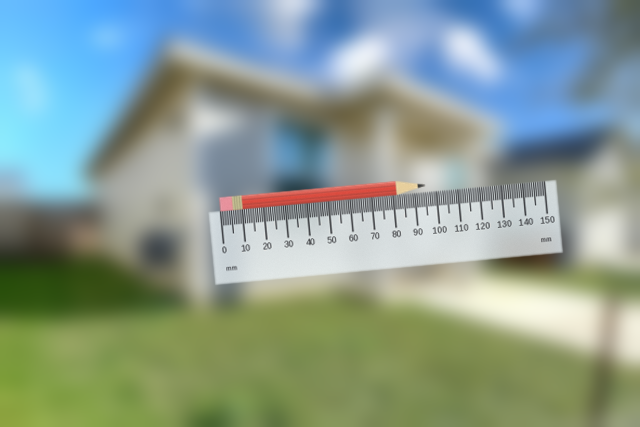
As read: **95** mm
